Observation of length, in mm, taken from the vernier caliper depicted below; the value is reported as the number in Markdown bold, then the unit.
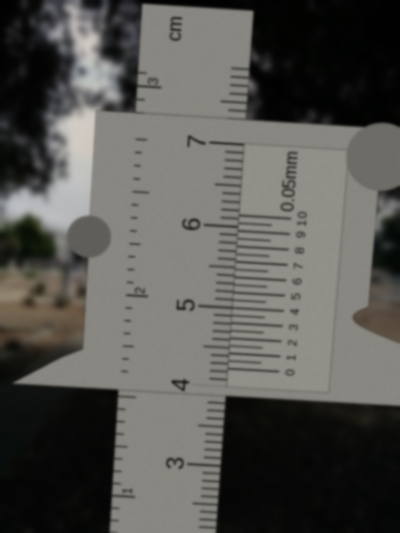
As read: **42.4** mm
